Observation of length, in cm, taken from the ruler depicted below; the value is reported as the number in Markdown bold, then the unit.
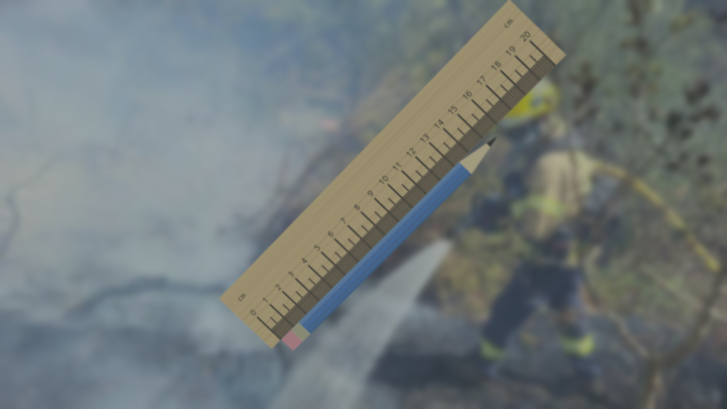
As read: **15.5** cm
